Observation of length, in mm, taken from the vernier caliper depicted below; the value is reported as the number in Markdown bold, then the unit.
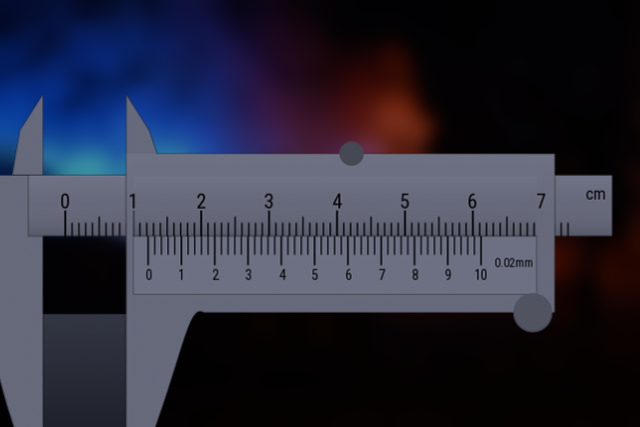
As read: **12.2** mm
